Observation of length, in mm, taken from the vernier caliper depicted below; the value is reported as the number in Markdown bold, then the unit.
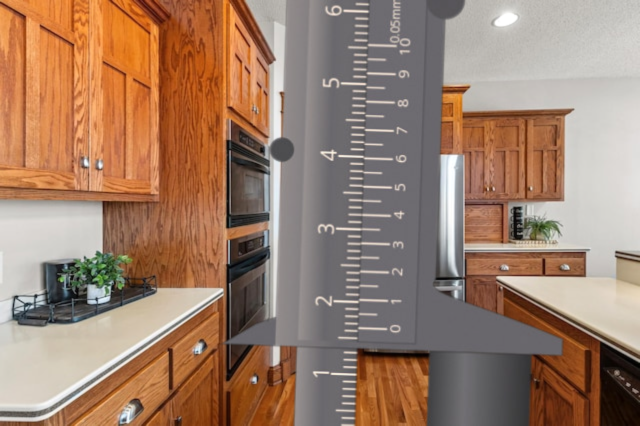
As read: **16.4** mm
